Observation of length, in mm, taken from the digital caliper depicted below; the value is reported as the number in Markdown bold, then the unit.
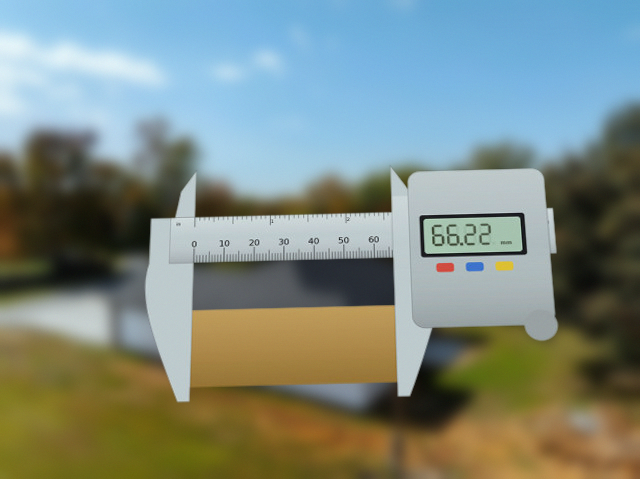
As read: **66.22** mm
